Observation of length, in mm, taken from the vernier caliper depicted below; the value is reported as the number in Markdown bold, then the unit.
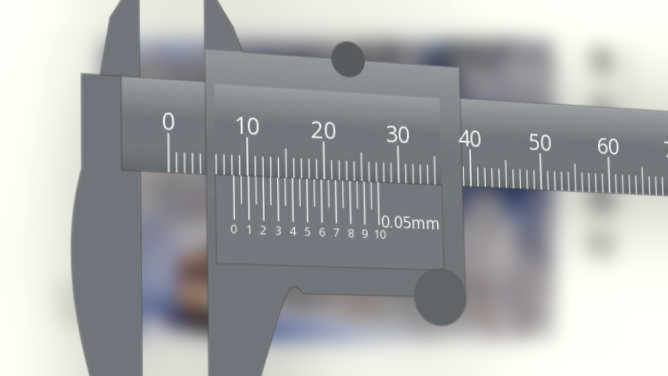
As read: **8.2** mm
